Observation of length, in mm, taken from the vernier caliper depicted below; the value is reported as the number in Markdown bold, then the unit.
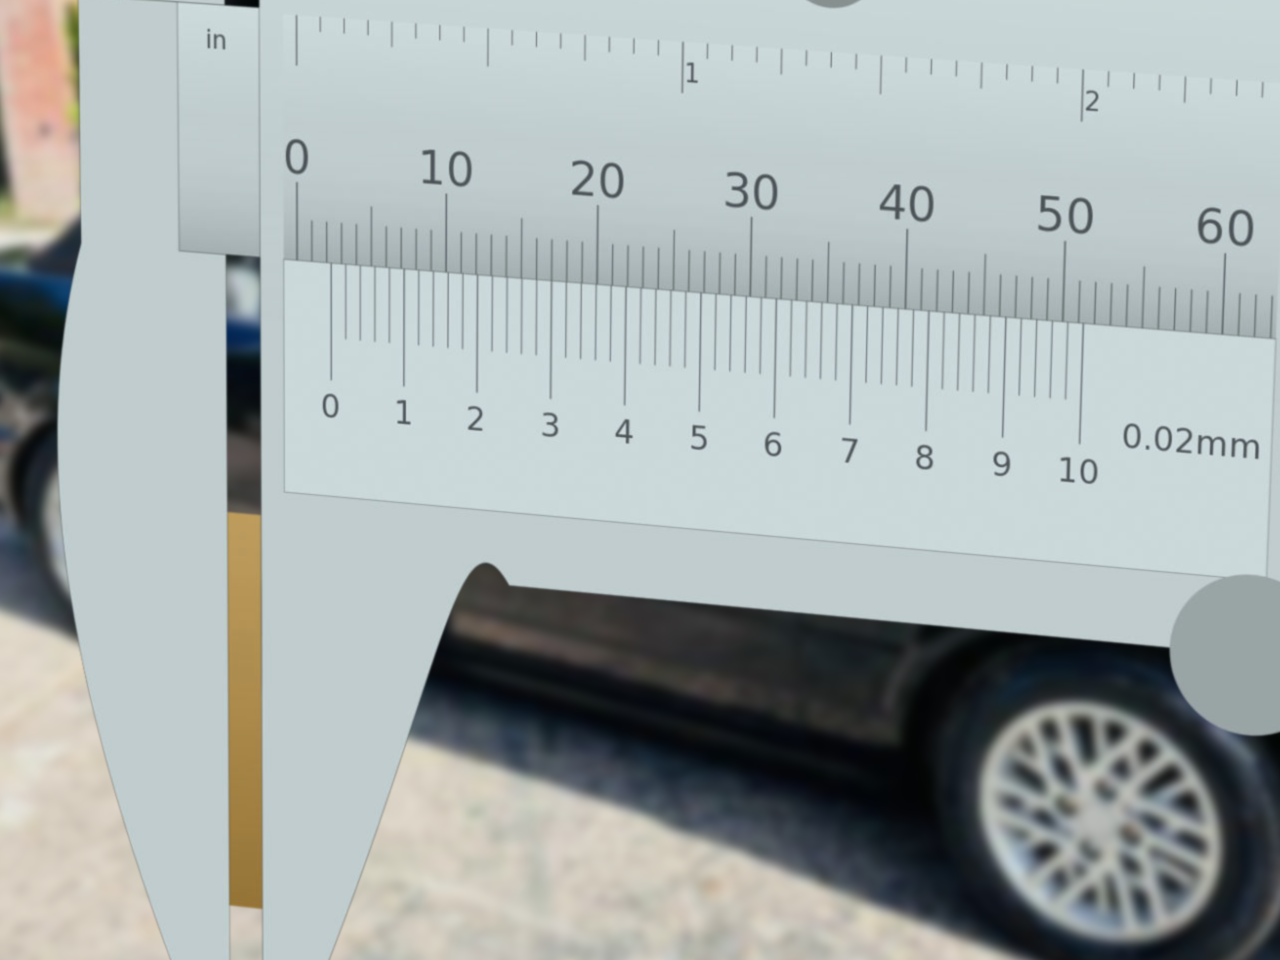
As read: **2.3** mm
